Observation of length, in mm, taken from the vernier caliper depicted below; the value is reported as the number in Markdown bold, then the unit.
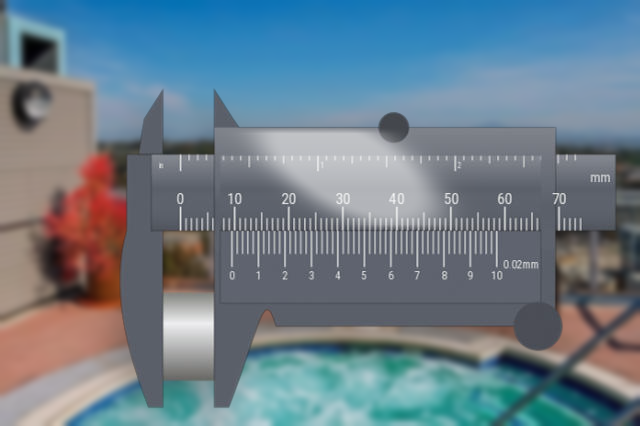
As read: **9.5** mm
